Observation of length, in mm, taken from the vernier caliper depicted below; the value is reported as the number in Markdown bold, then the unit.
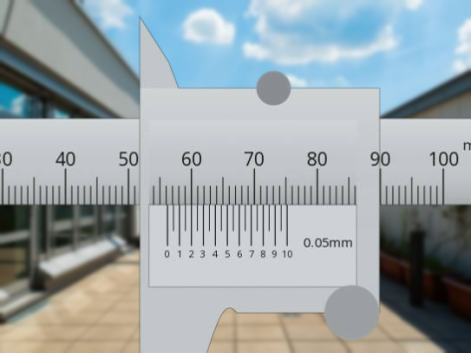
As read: **56.2** mm
